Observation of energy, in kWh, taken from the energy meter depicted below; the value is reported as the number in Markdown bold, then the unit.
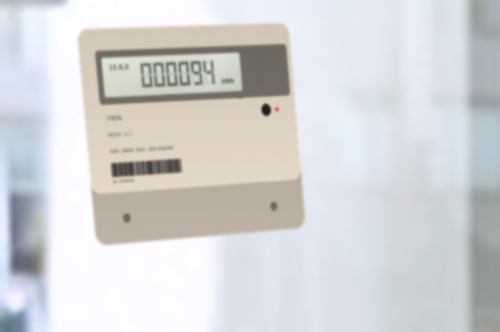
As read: **94** kWh
